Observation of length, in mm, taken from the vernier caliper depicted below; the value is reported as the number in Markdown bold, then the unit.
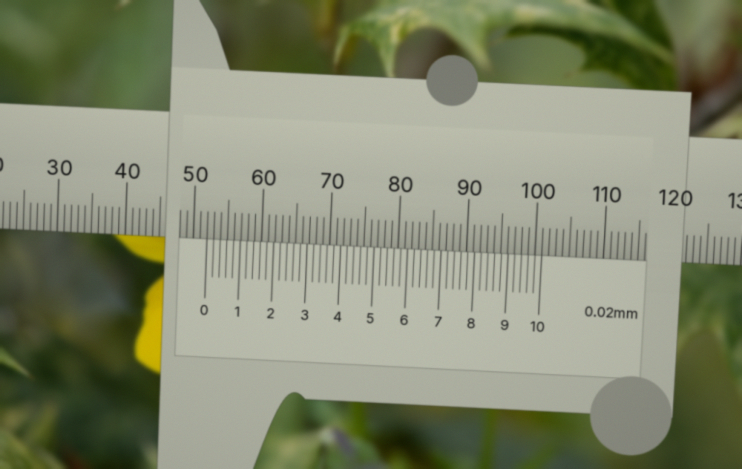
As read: **52.0** mm
